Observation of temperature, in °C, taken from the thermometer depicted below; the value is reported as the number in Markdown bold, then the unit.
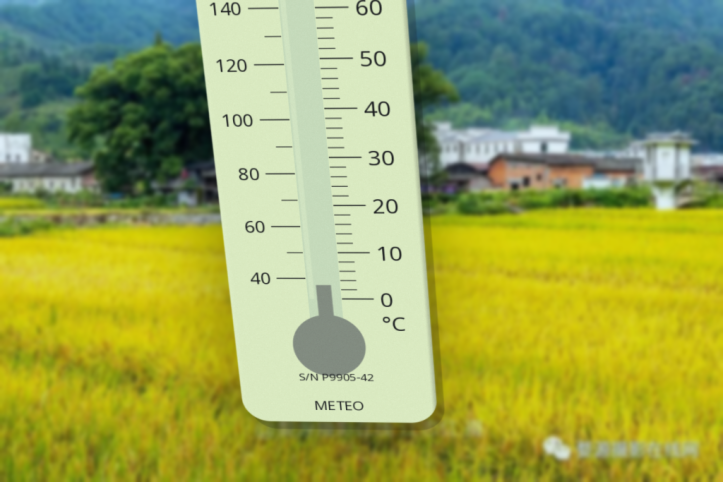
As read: **3** °C
